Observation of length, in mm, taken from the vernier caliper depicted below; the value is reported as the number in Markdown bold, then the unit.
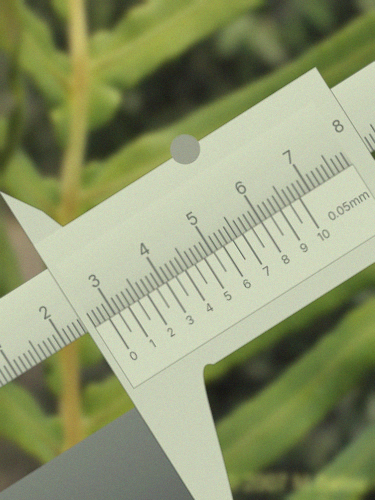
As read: **28.8** mm
